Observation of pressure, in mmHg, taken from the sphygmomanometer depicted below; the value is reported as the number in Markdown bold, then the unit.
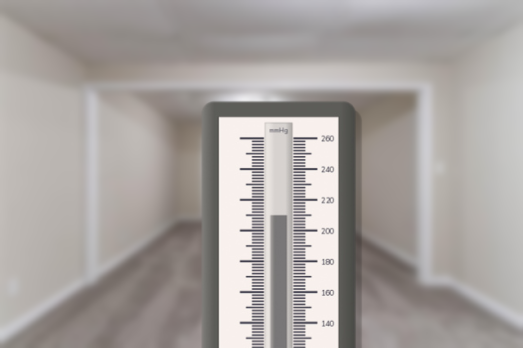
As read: **210** mmHg
